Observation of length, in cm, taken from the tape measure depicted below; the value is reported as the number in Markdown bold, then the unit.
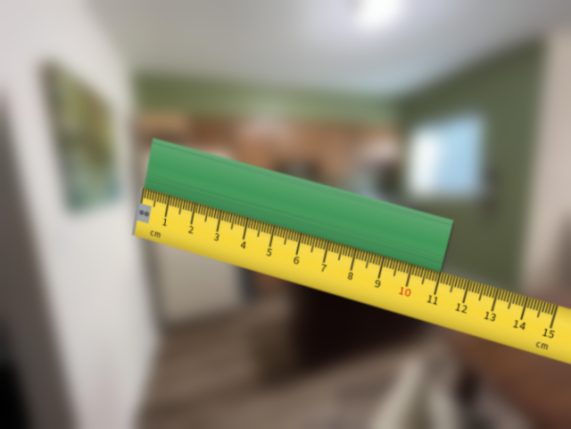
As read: **11** cm
